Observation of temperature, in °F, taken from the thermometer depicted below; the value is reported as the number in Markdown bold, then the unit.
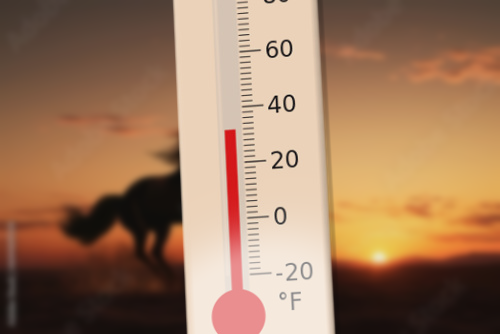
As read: **32** °F
